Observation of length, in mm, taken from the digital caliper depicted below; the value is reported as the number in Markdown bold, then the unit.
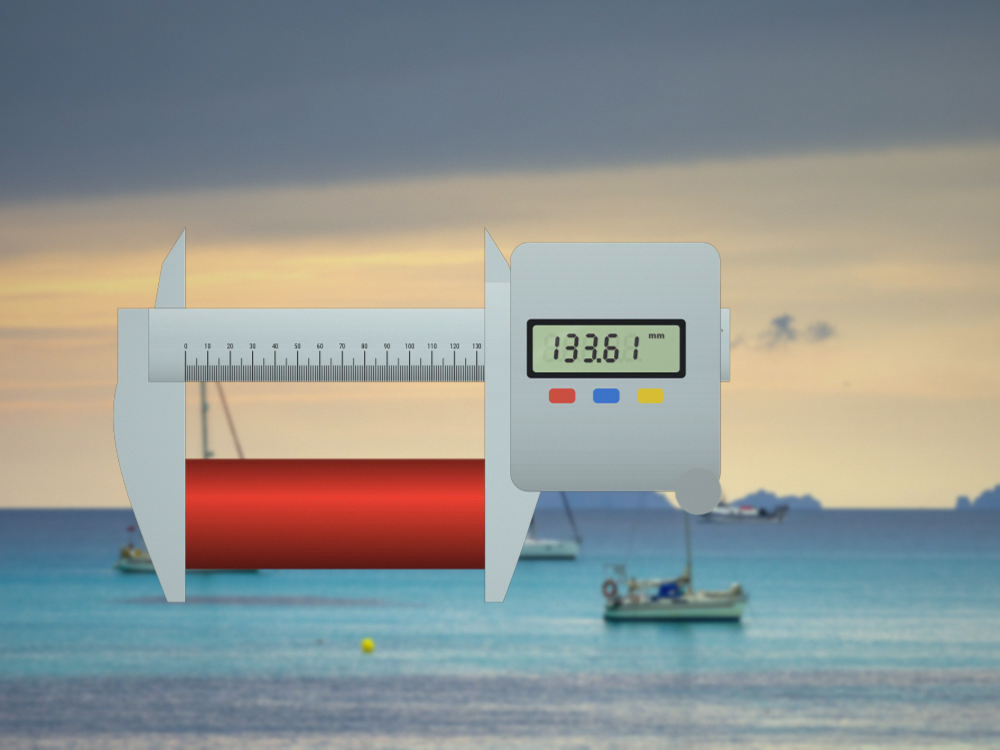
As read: **133.61** mm
